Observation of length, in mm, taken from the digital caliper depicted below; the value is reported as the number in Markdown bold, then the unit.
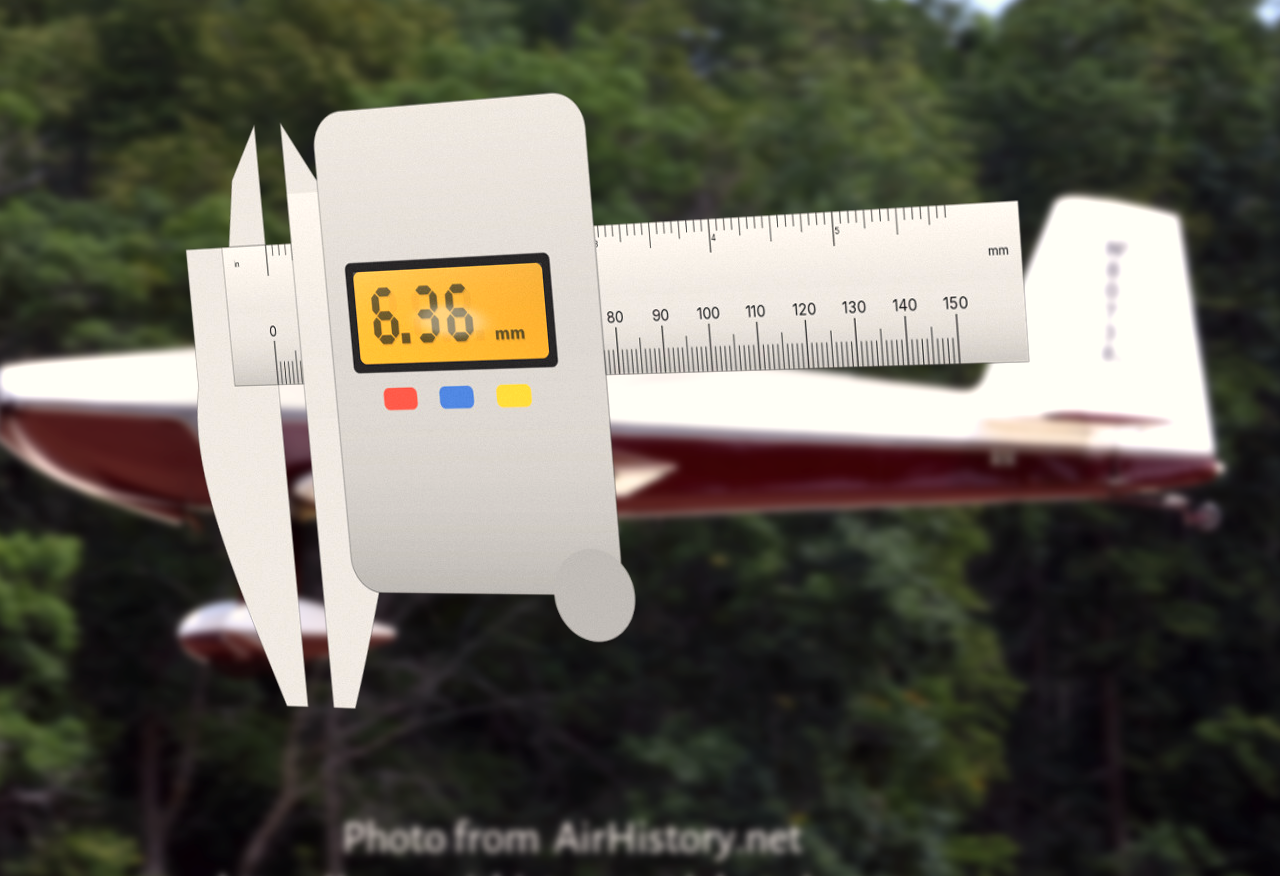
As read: **6.36** mm
